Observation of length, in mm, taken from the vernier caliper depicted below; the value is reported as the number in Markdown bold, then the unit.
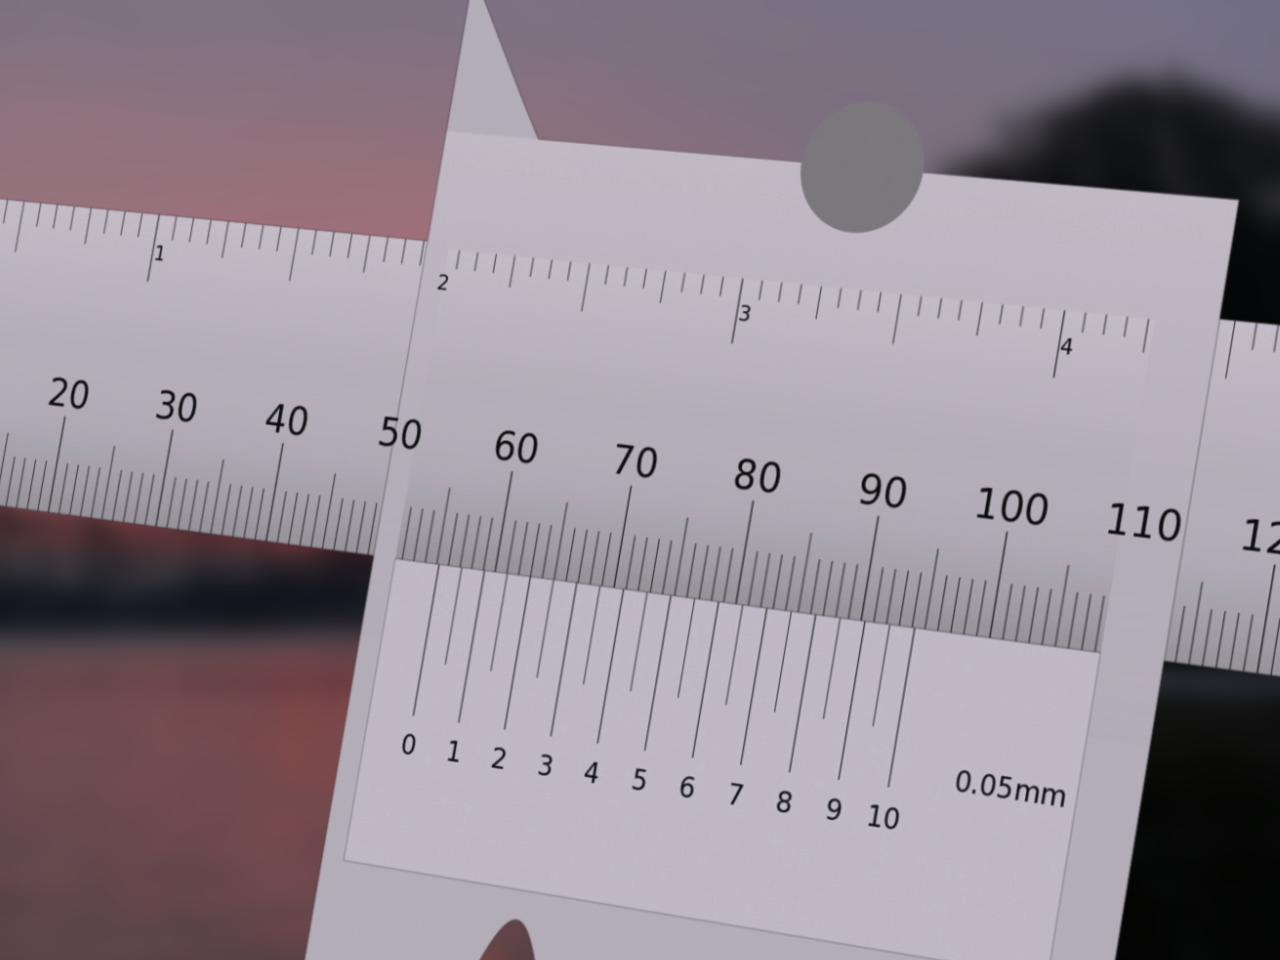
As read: **55.2** mm
